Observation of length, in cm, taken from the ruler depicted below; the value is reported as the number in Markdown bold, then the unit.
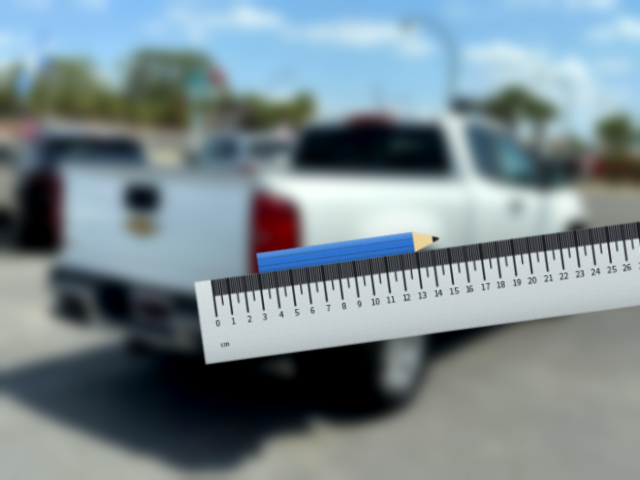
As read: **11.5** cm
